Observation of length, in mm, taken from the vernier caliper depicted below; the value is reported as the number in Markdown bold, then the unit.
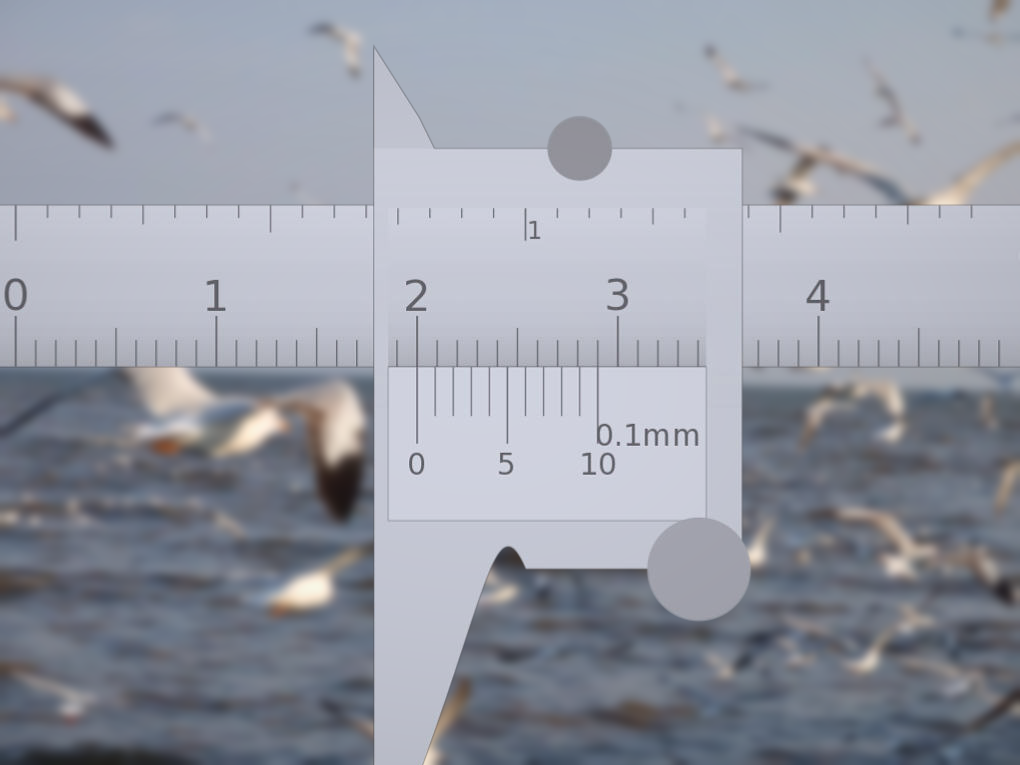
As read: **20.0** mm
